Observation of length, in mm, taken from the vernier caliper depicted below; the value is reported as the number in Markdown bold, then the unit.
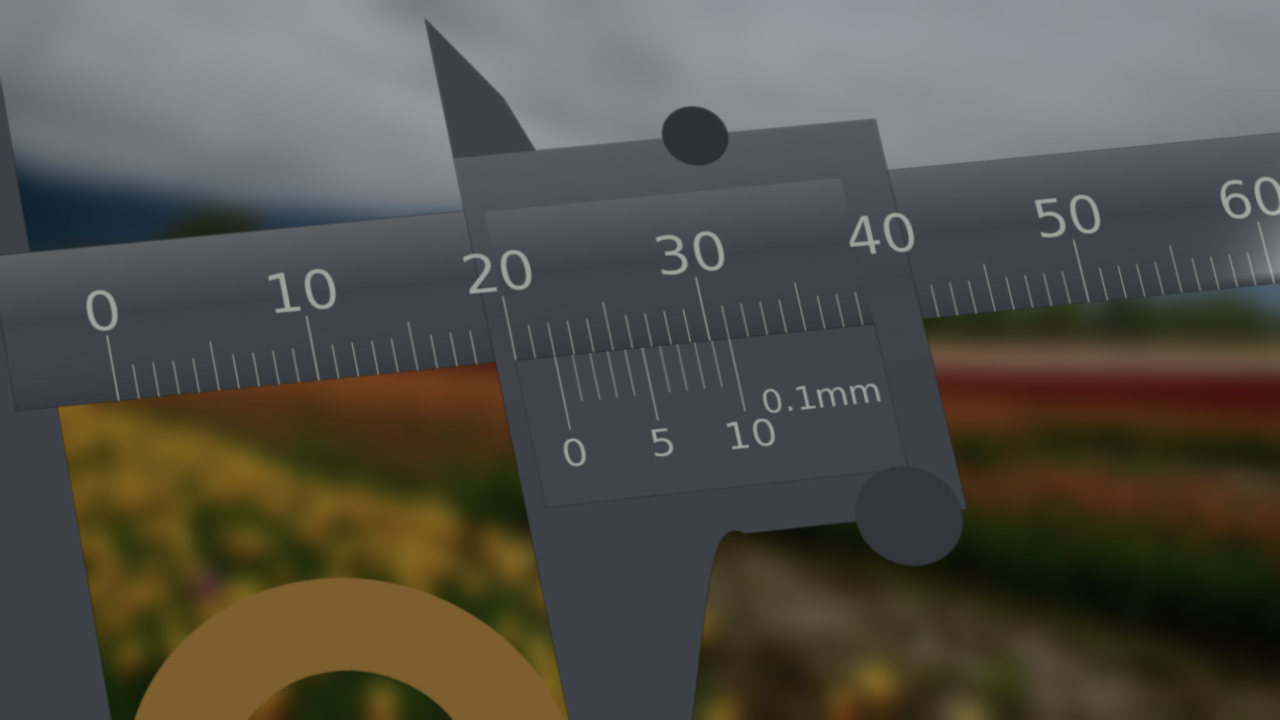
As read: **22.0** mm
